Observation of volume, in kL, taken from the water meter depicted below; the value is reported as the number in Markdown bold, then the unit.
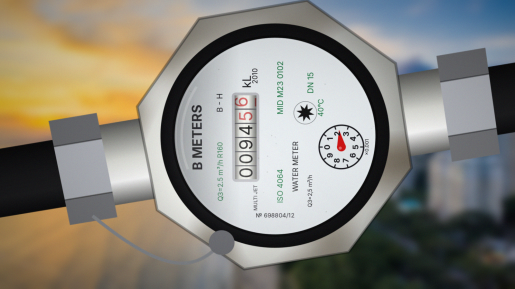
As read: **94.562** kL
